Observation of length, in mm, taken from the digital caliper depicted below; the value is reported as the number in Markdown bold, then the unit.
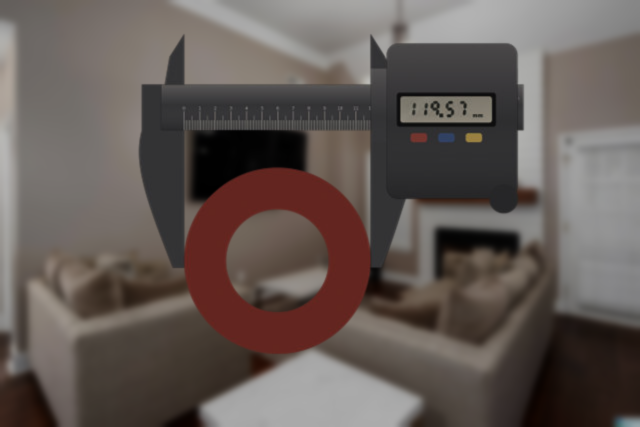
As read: **119.57** mm
